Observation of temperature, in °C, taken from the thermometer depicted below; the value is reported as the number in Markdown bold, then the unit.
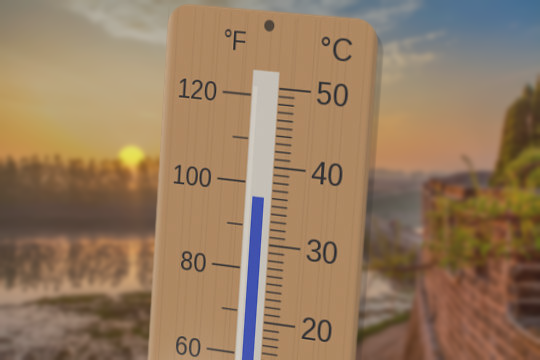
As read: **36** °C
